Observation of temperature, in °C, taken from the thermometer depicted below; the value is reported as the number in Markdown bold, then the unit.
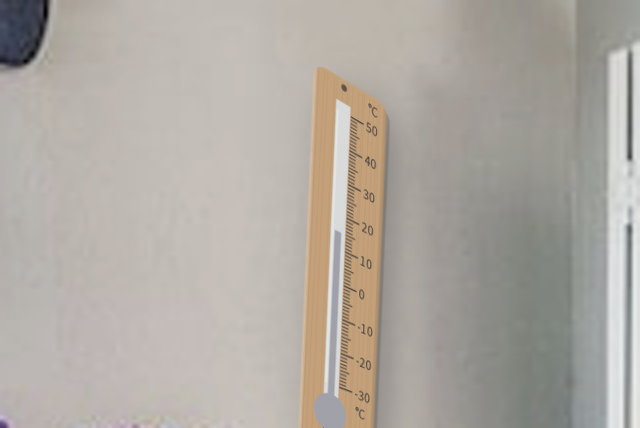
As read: **15** °C
